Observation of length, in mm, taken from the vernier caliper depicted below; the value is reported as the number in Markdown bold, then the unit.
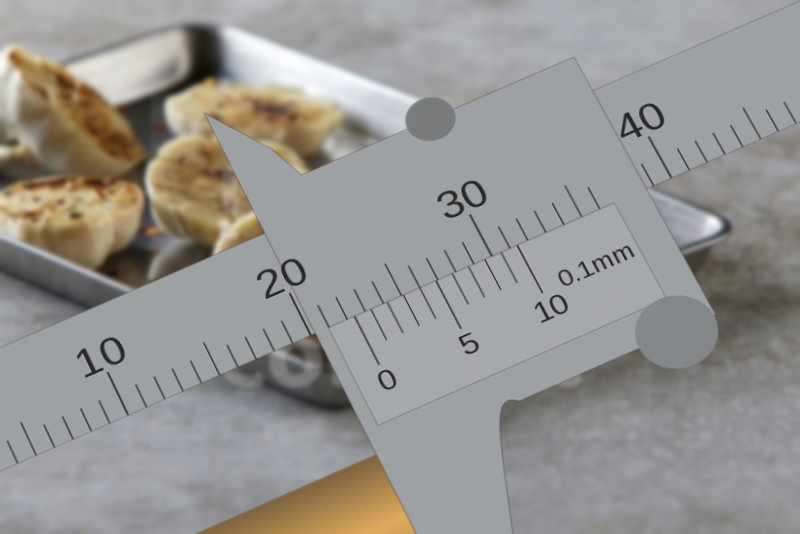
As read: **22.4** mm
